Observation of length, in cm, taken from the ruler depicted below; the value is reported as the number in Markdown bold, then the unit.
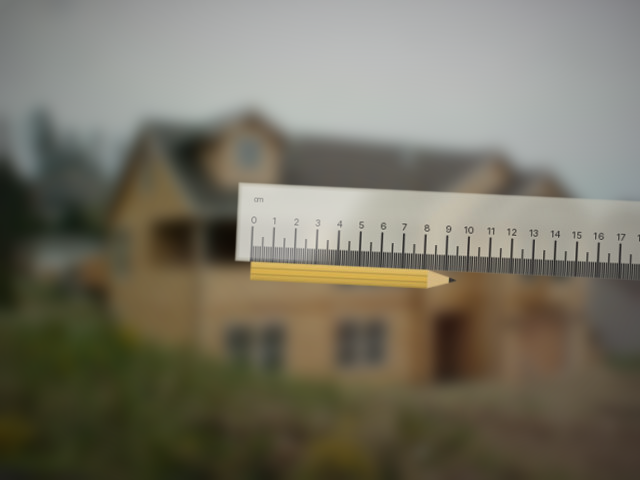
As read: **9.5** cm
